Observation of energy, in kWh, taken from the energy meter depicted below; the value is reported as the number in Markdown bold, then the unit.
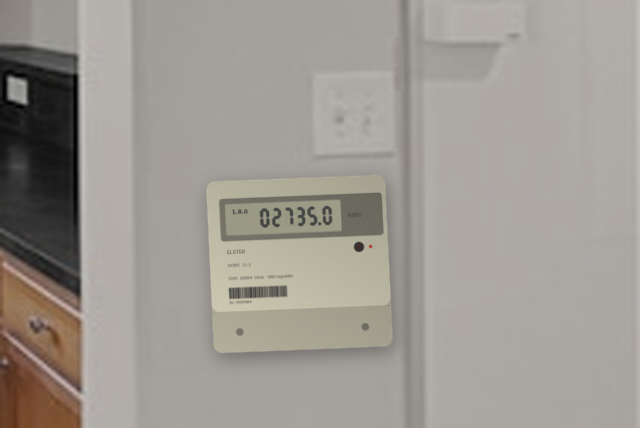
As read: **2735.0** kWh
